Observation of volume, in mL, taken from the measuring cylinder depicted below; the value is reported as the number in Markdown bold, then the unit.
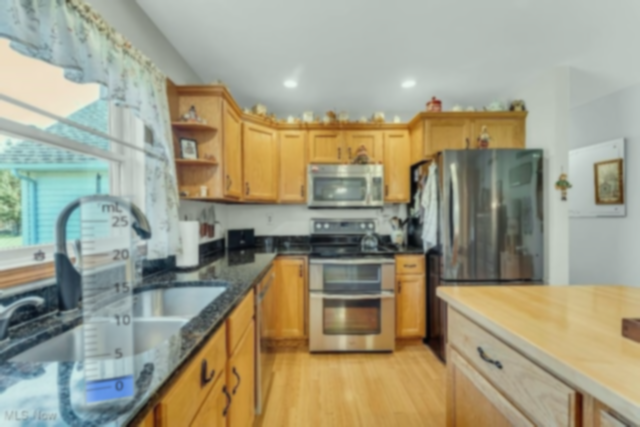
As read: **1** mL
